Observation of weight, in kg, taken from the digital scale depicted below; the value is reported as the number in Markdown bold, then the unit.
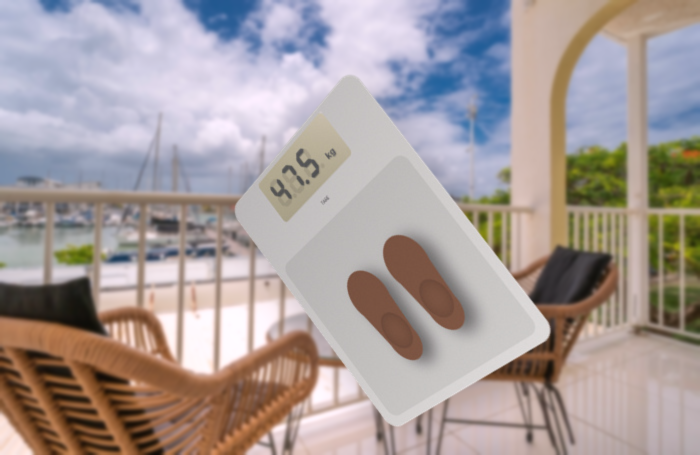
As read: **47.5** kg
